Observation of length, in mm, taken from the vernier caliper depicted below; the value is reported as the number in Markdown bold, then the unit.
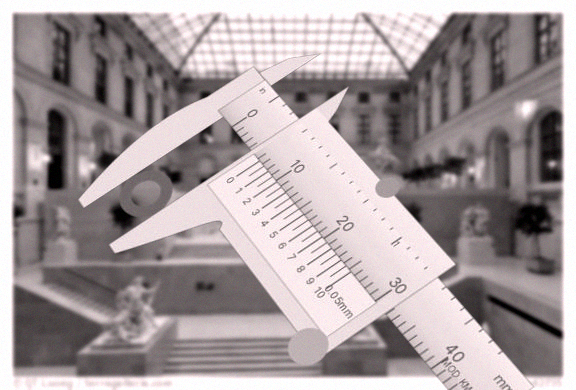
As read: **6.4** mm
